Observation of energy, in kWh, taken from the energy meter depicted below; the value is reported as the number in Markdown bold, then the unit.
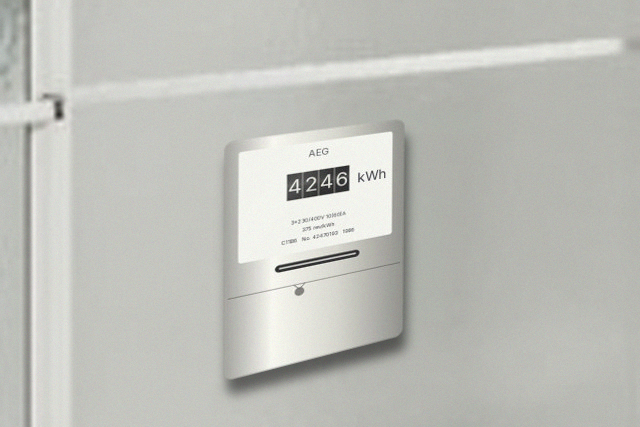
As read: **4246** kWh
